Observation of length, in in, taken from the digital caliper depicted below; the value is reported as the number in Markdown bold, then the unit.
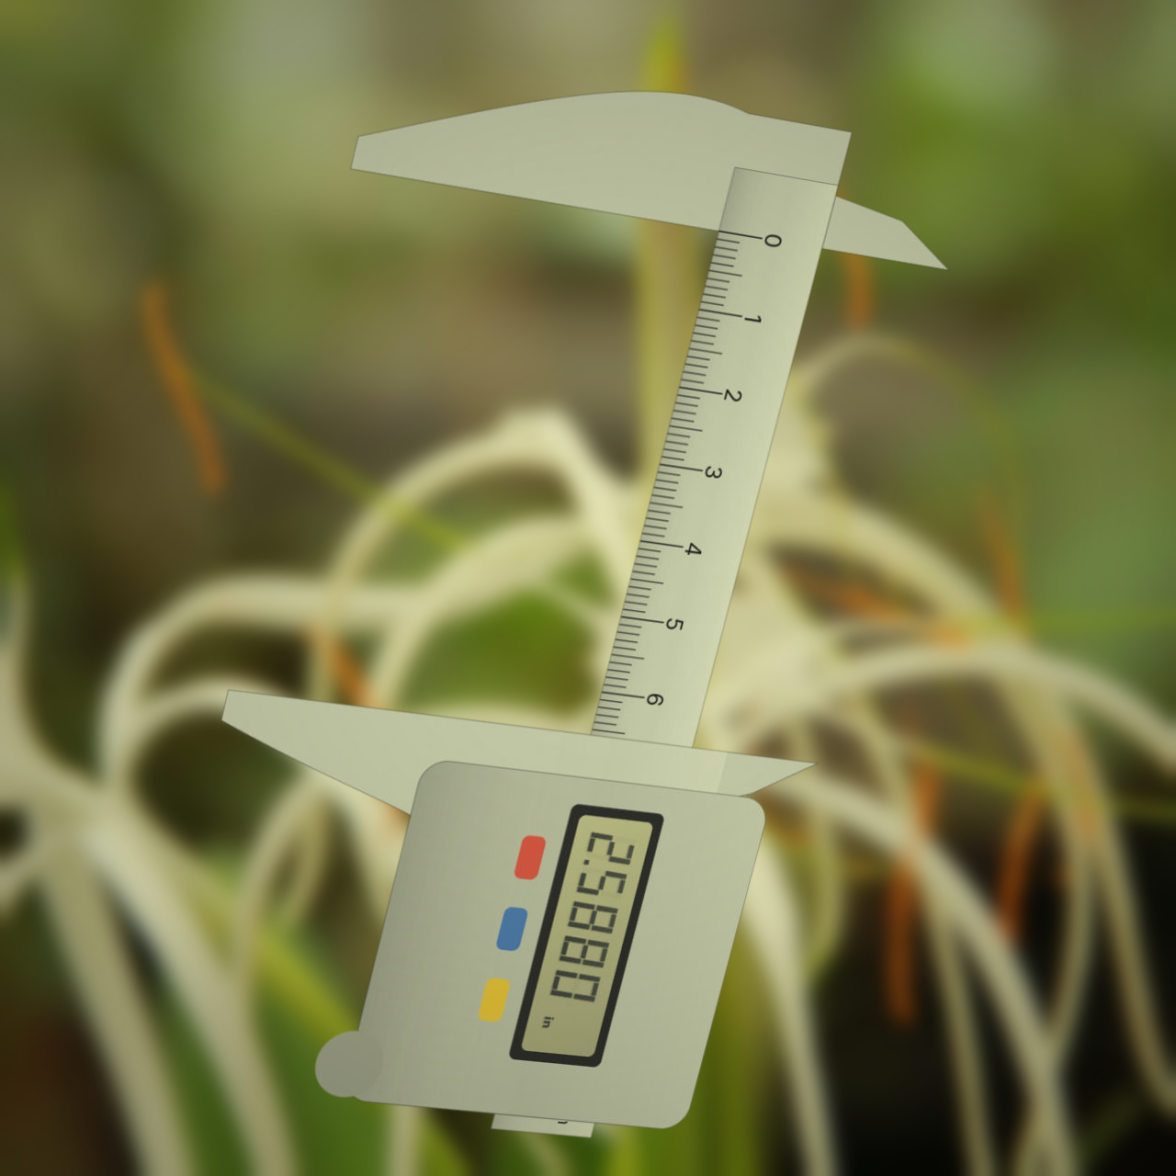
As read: **2.5880** in
